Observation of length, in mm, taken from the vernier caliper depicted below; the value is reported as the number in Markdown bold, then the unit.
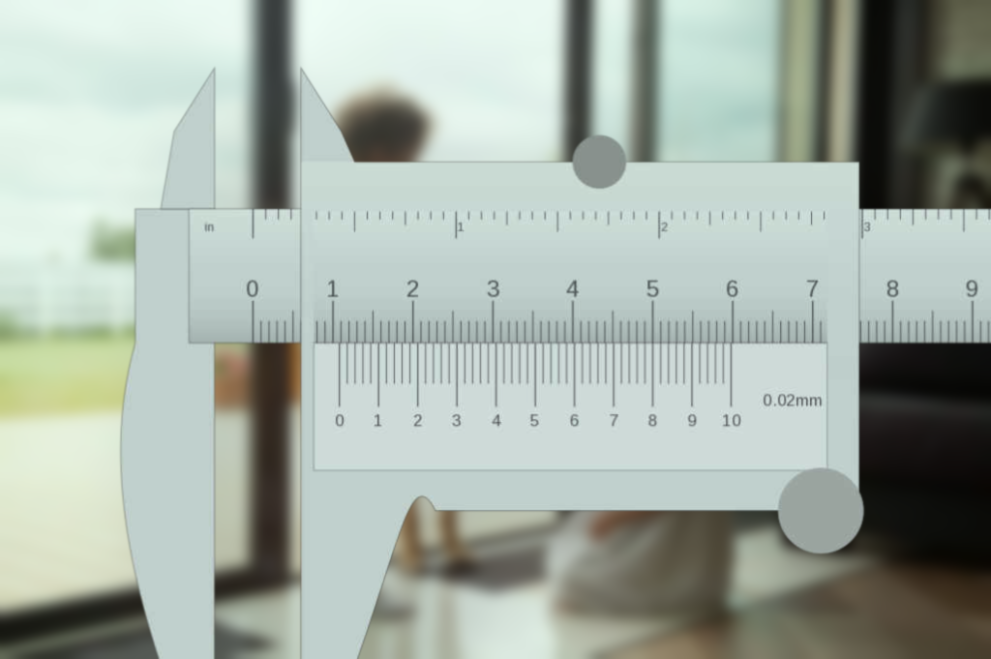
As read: **10.8** mm
